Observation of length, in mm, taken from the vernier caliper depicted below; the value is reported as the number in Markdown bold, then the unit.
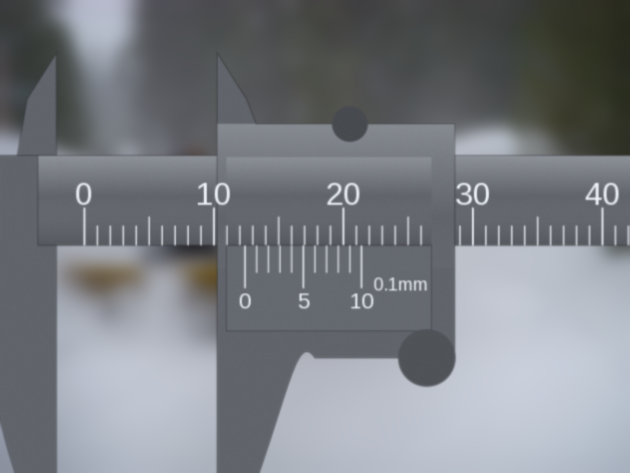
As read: **12.4** mm
